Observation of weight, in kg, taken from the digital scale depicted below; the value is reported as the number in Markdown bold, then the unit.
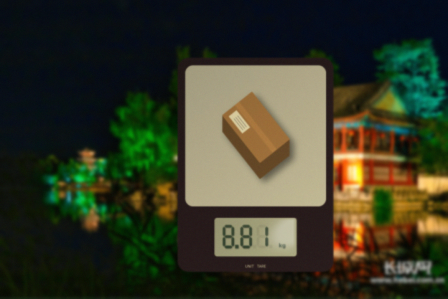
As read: **8.81** kg
